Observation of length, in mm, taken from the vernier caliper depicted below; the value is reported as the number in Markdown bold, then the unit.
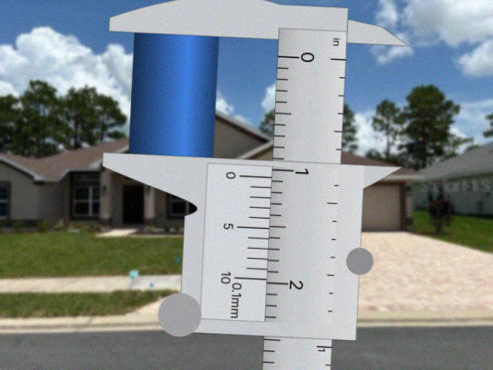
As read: **10.7** mm
